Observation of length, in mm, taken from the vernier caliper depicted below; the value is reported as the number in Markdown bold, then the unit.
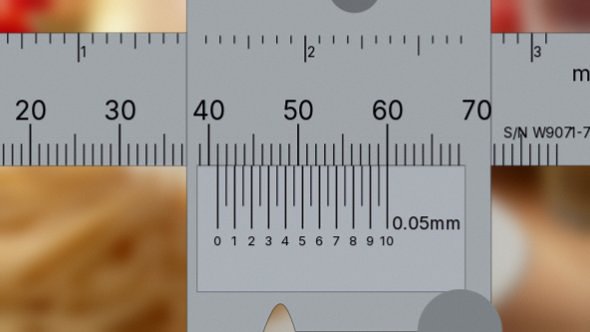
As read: **41.0** mm
